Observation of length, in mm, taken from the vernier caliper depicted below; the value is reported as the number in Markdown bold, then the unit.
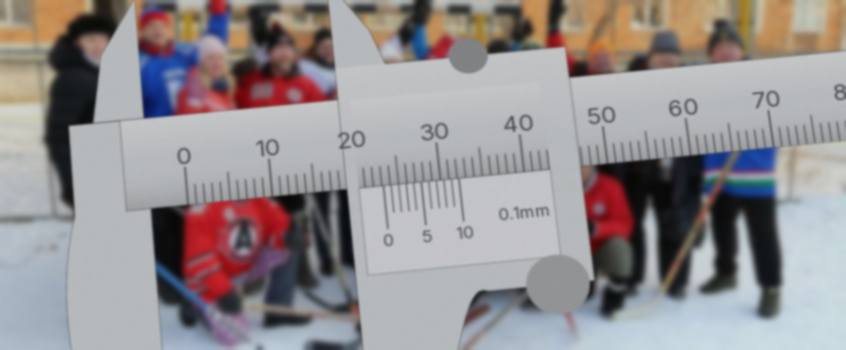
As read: **23.2** mm
